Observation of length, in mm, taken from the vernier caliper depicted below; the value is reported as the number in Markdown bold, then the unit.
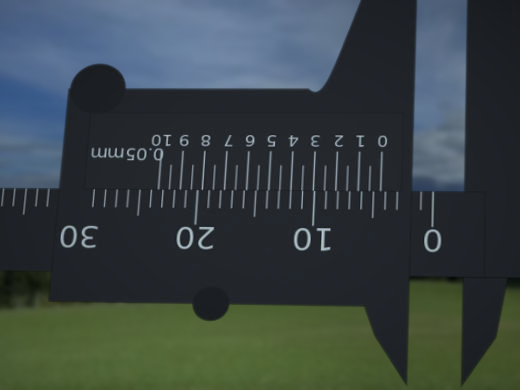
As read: **4.4** mm
